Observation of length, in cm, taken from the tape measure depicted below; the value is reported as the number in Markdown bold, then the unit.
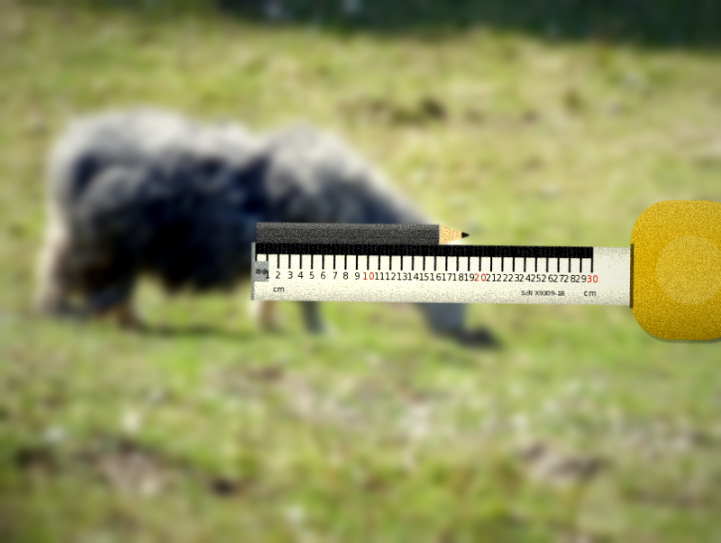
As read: **19** cm
